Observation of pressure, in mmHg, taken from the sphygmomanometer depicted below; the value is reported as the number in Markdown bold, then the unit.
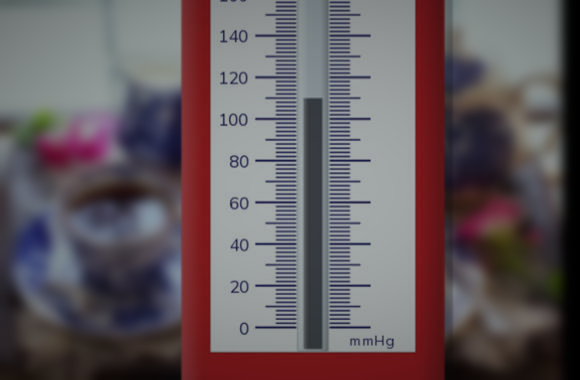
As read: **110** mmHg
